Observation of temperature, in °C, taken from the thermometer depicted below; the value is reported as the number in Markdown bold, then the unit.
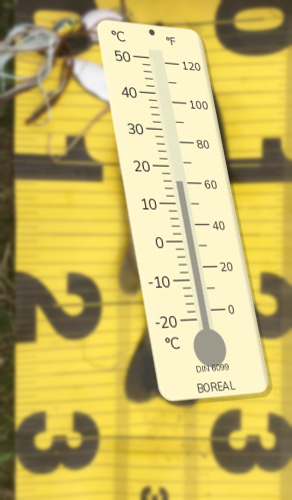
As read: **16** °C
